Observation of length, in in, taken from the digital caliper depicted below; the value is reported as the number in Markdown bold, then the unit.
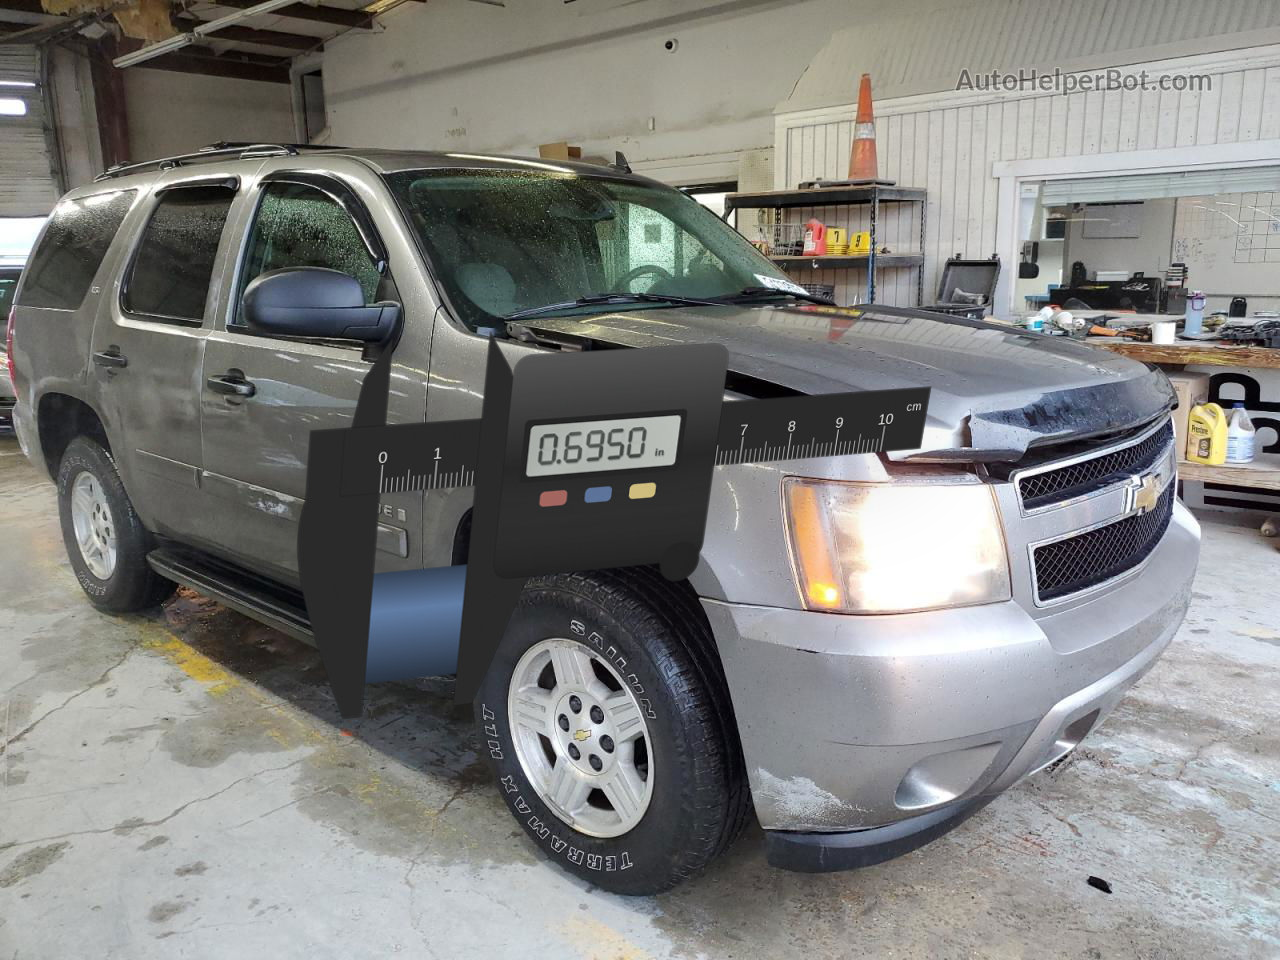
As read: **0.6950** in
